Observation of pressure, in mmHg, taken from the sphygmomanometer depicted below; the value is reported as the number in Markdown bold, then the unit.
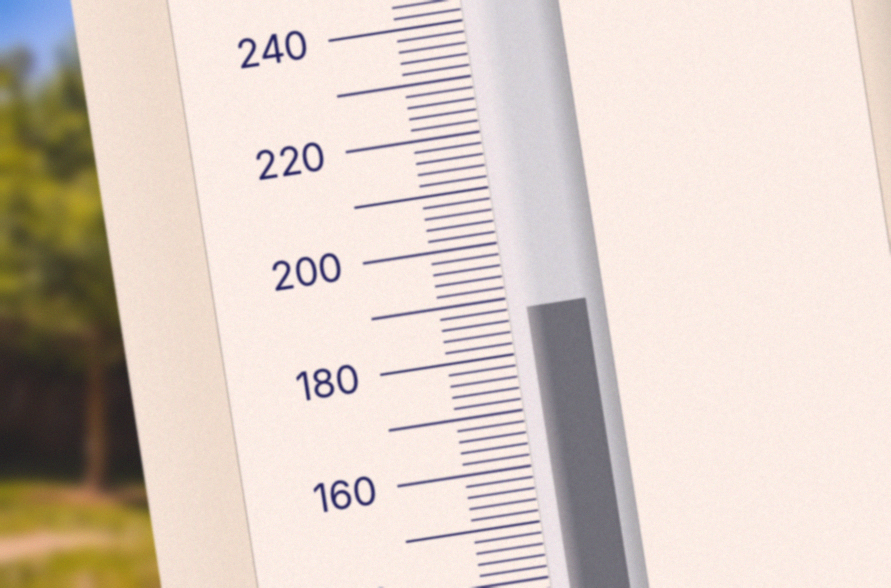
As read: **188** mmHg
